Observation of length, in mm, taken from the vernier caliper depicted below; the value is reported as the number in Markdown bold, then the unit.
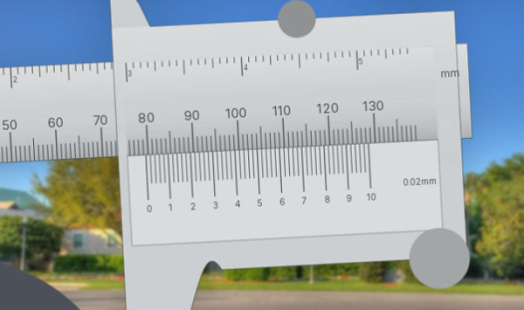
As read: **79.5** mm
